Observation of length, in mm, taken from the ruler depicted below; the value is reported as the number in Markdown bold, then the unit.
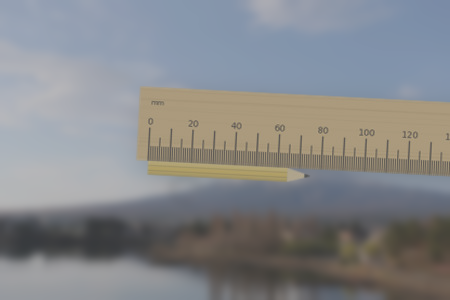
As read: **75** mm
